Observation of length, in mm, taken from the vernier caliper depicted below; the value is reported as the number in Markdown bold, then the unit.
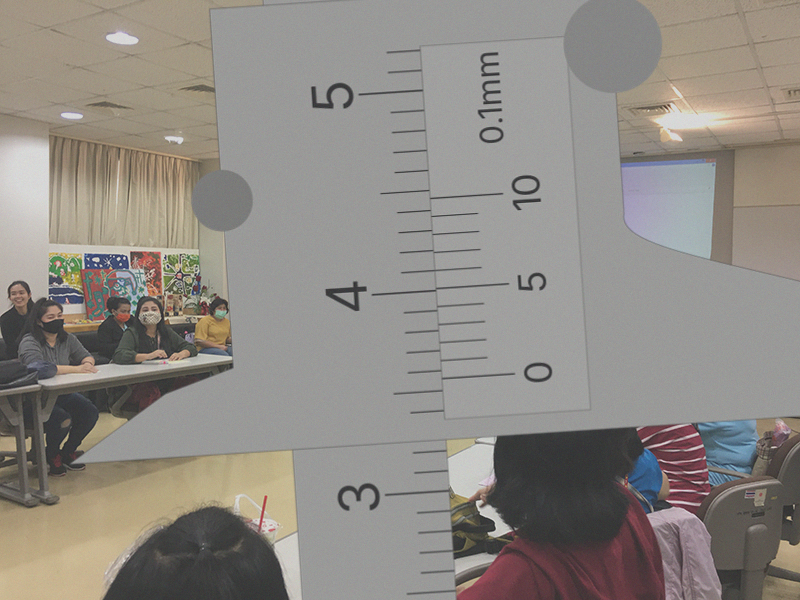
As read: **35.6** mm
